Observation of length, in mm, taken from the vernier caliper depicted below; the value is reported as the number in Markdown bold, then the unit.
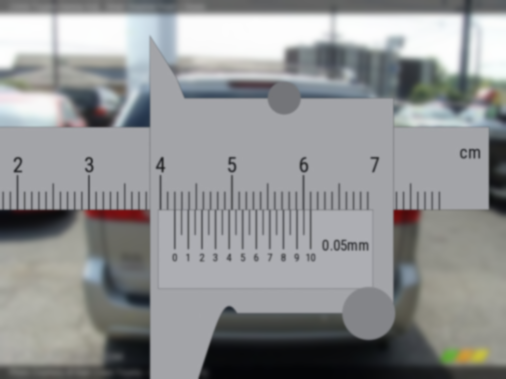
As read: **42.0** mm
